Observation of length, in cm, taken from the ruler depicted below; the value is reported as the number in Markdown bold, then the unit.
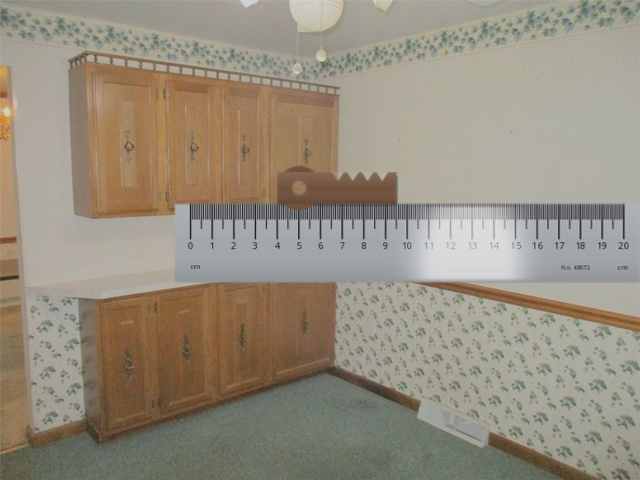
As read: **5.5** cm
